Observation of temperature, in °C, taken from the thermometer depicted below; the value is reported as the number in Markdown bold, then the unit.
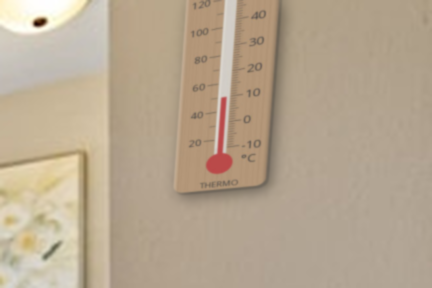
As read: **10** °C
